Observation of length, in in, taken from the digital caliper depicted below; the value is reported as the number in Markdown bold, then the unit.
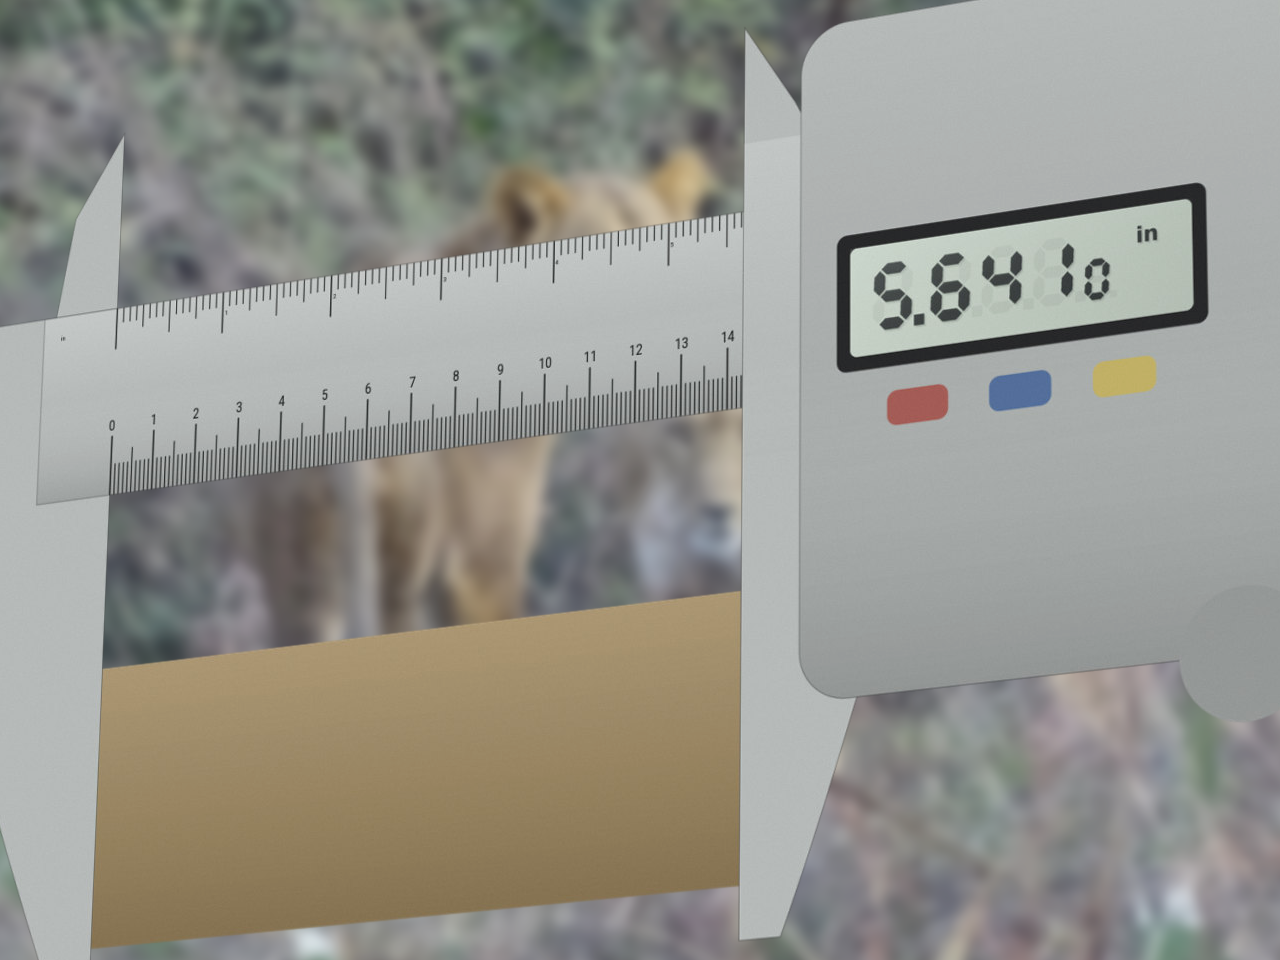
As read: **5.6410** in
